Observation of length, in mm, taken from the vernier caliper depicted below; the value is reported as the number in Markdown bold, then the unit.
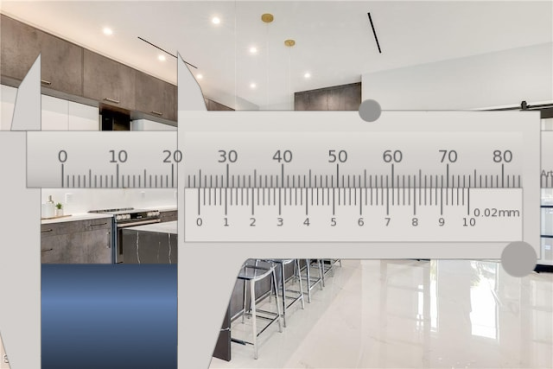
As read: **24.8** mm
